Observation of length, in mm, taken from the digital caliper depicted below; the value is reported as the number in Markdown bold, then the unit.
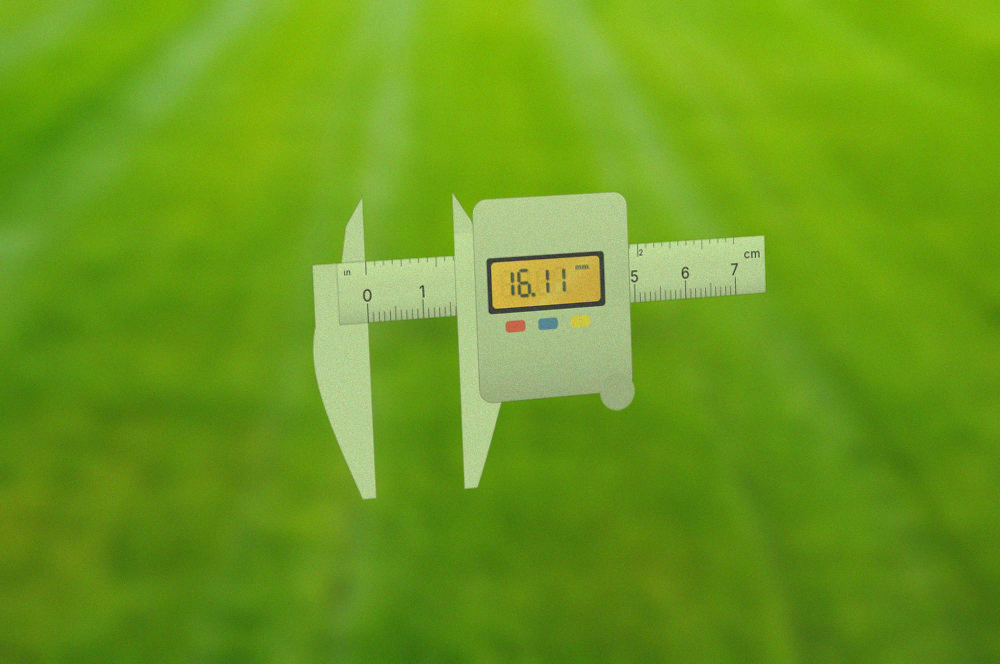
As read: **16.11** mm
